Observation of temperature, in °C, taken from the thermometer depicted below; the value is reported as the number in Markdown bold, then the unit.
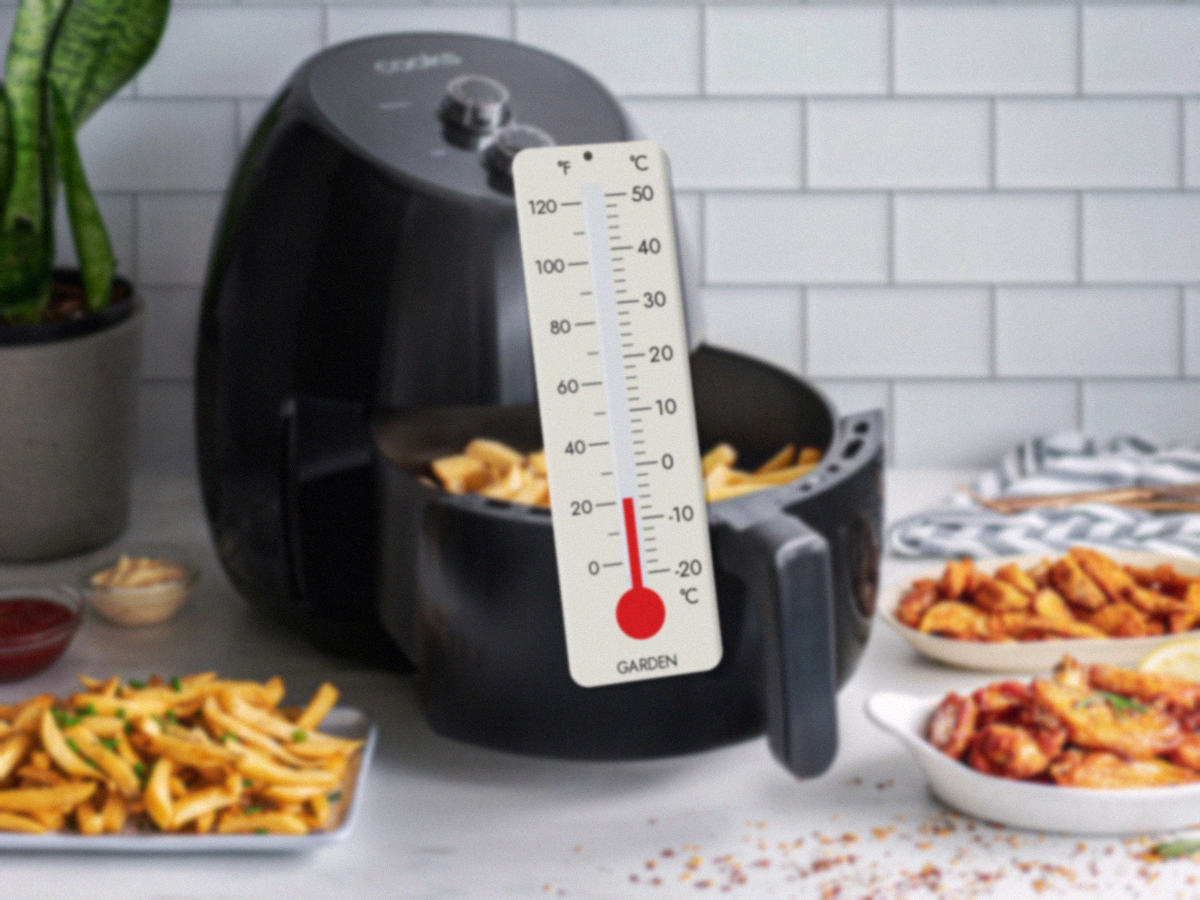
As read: **-6** °C
